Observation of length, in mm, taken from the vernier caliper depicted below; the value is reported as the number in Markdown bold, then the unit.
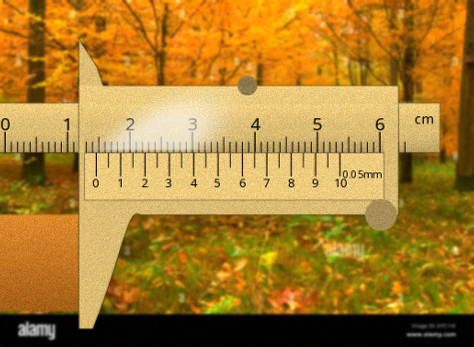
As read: **14.6** mm
